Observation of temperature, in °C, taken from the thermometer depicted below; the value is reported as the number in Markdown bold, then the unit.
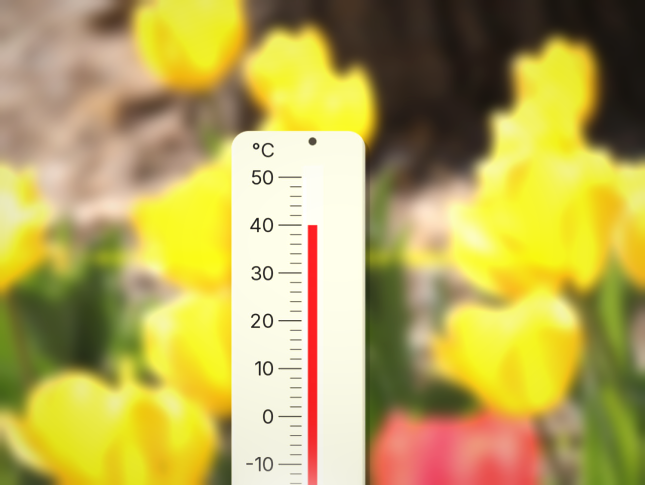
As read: **40** °C
